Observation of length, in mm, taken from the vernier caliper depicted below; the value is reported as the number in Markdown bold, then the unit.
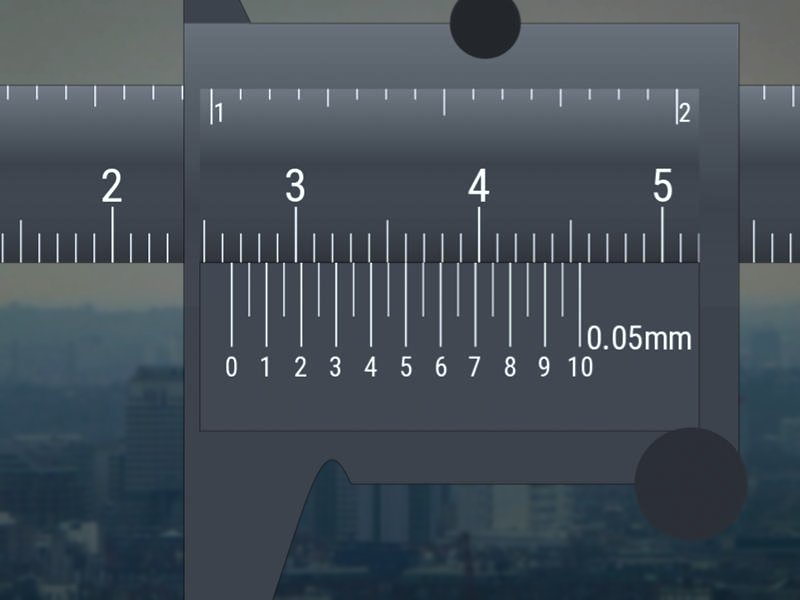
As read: **26.5** mm
